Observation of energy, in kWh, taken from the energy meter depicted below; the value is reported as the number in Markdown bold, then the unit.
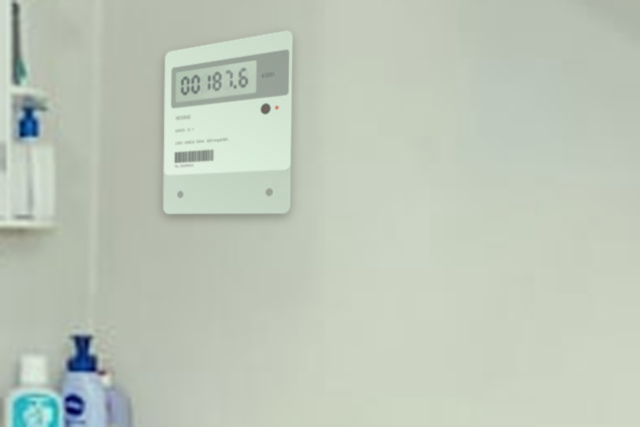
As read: **187.6** kWh
